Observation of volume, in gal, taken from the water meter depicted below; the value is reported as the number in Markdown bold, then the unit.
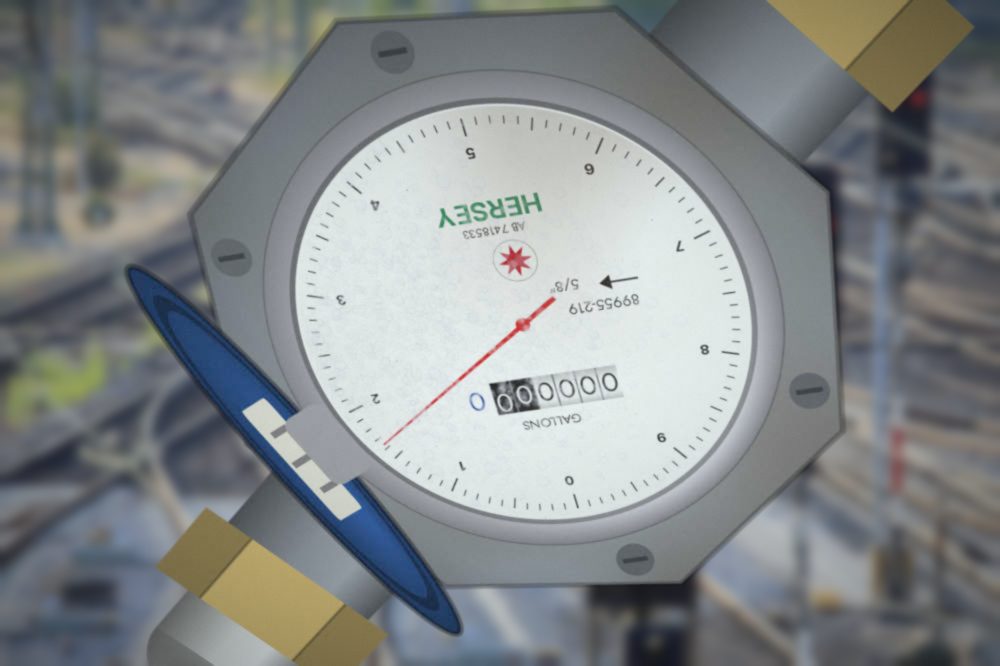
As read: **1.6** gal
